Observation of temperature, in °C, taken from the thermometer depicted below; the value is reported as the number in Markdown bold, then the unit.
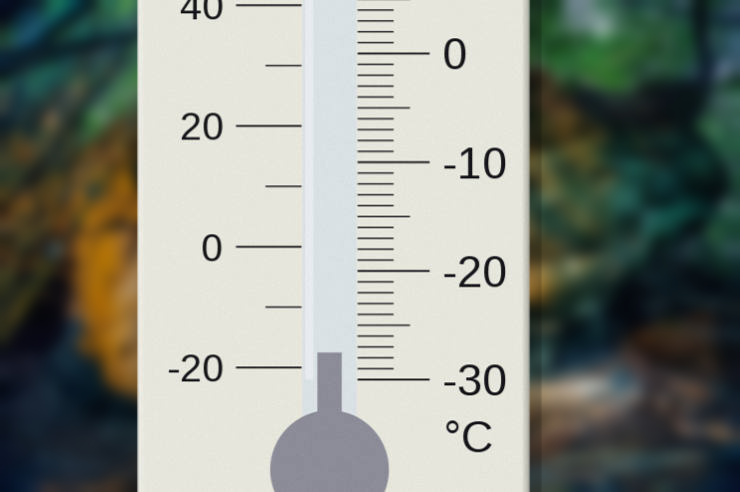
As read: **-27.5** °C
